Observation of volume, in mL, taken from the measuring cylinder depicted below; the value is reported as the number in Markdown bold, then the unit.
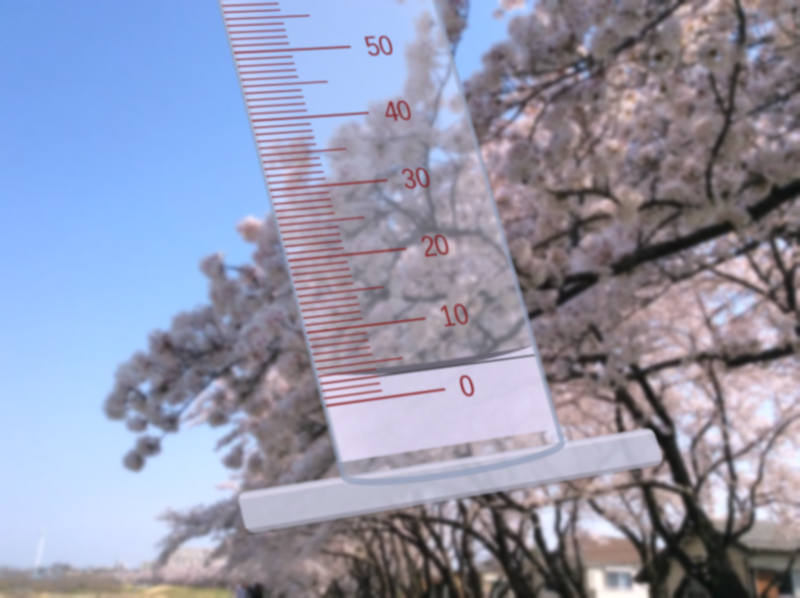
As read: **3** mL
